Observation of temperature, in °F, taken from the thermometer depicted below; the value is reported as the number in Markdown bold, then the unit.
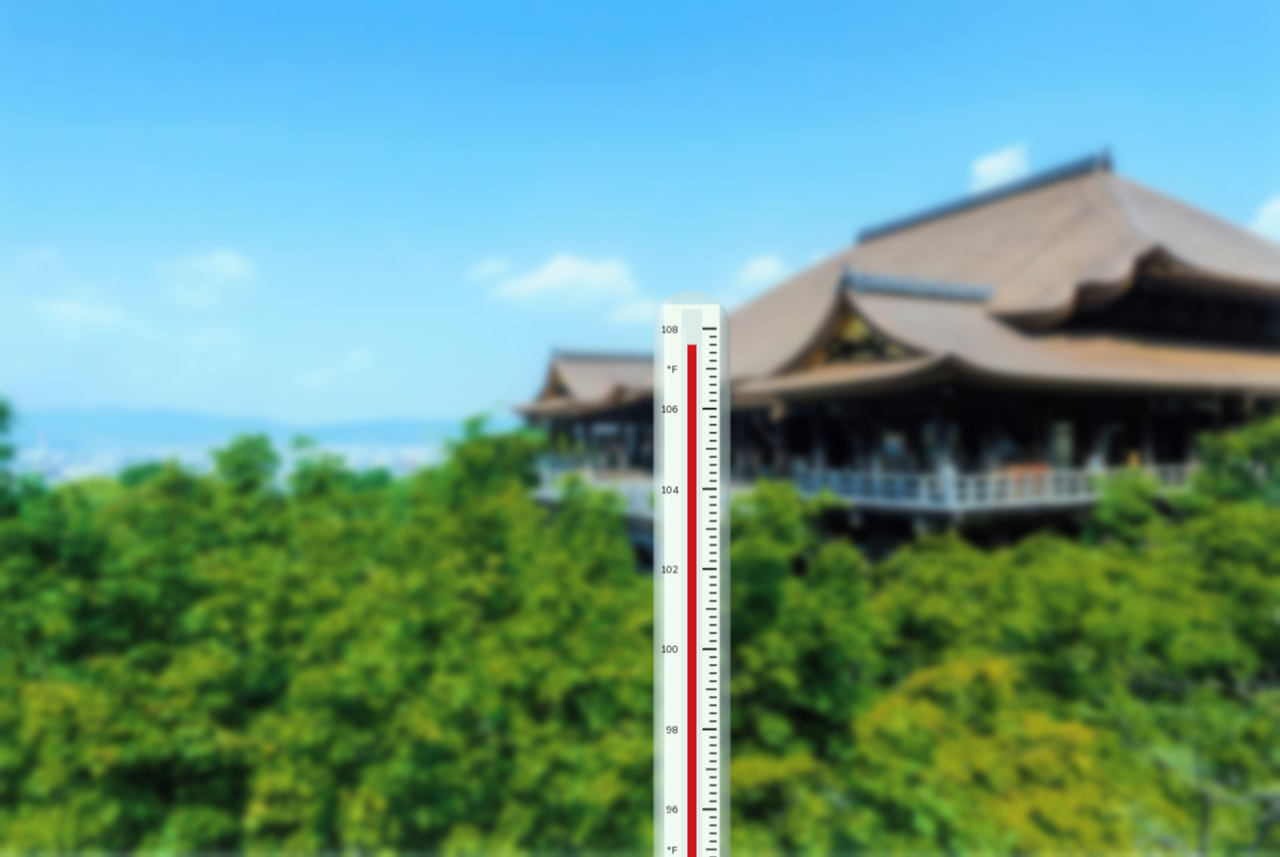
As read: **107.6** °F
